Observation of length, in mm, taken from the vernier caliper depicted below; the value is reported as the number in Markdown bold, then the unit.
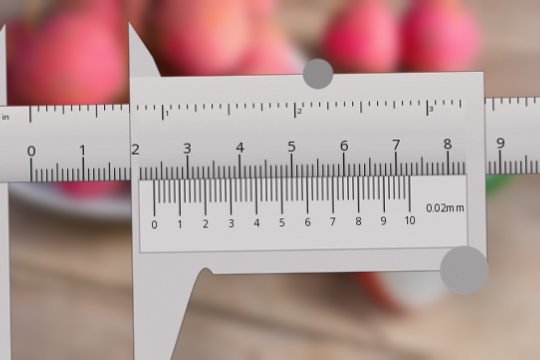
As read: **23.5** mm
